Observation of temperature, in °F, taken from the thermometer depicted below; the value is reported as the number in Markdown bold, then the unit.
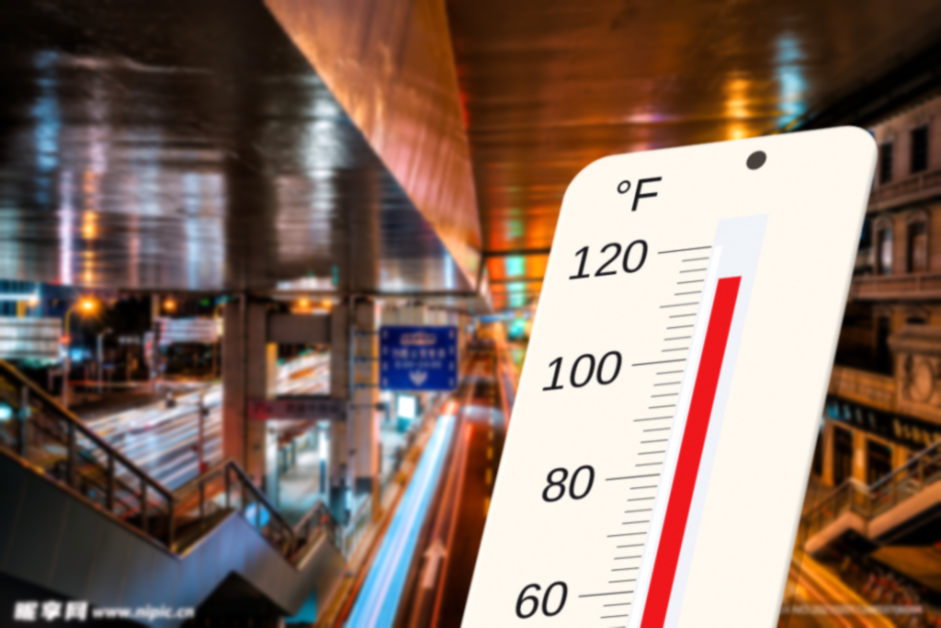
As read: **114** °F
